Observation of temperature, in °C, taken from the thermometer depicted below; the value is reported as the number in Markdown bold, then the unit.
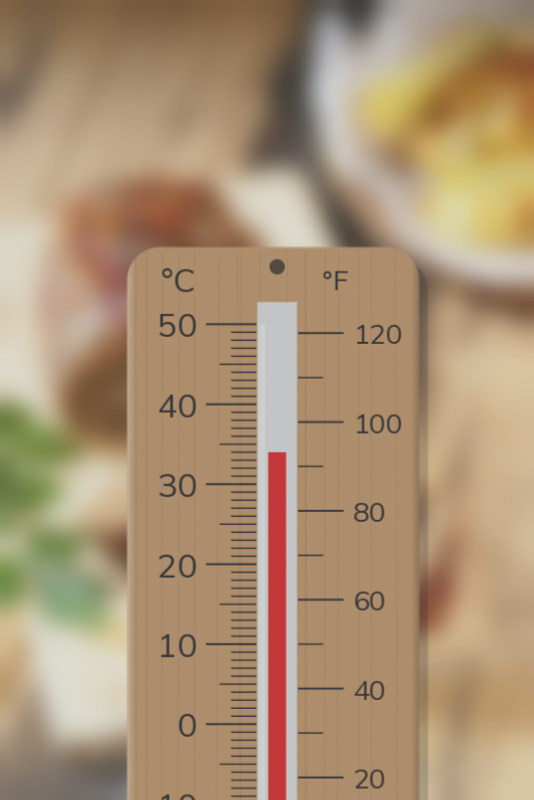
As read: **34** °C
